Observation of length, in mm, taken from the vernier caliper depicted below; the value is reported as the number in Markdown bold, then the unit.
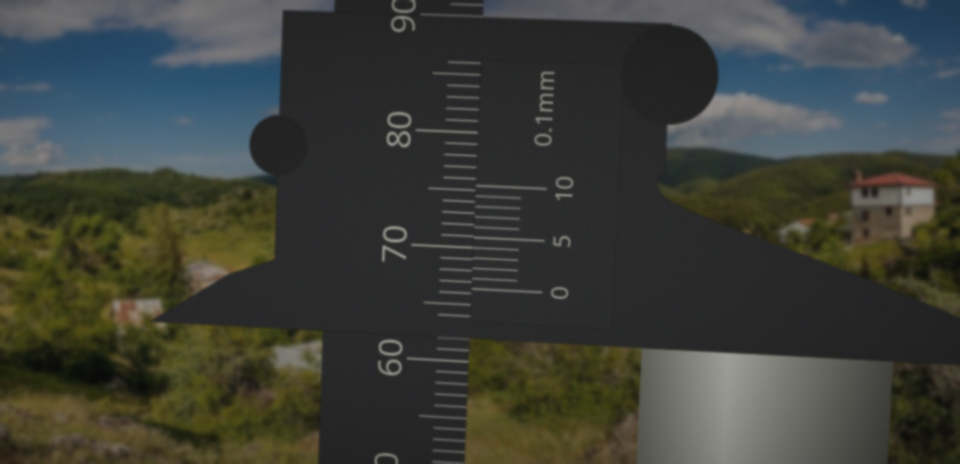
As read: **66.4** mm
